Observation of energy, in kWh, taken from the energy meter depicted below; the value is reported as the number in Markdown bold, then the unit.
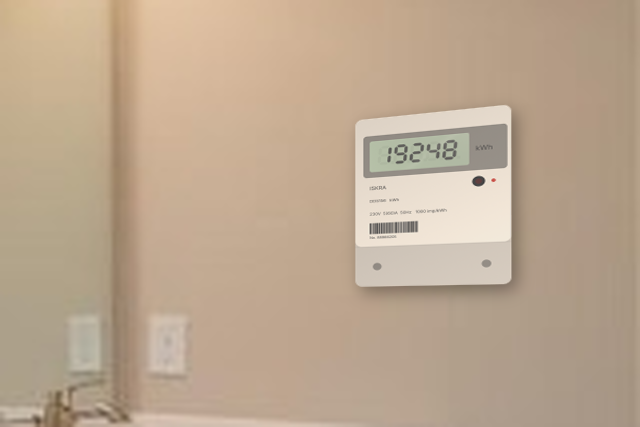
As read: **19248** kWh
